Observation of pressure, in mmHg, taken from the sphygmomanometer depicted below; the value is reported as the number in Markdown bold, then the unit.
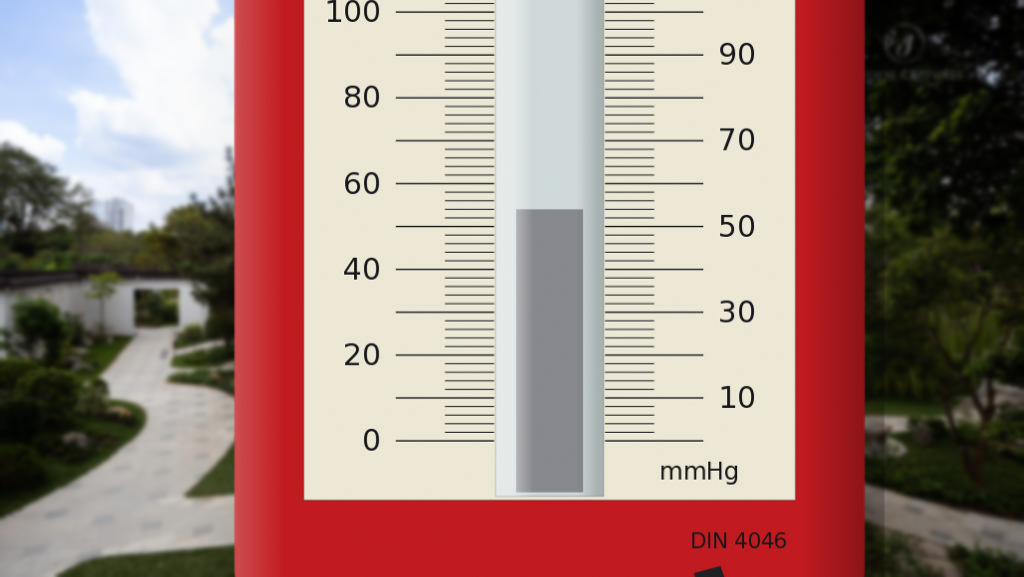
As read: **54** mmHg
